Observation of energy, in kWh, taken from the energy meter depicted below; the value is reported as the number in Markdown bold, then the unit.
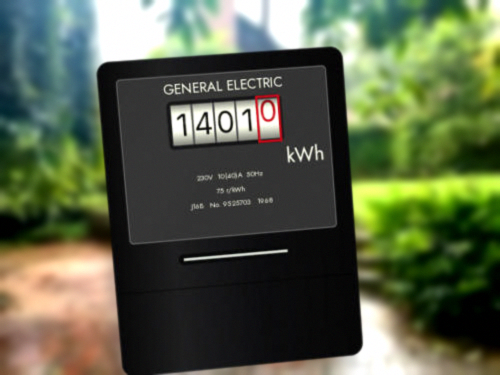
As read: **1401.0** kWh
